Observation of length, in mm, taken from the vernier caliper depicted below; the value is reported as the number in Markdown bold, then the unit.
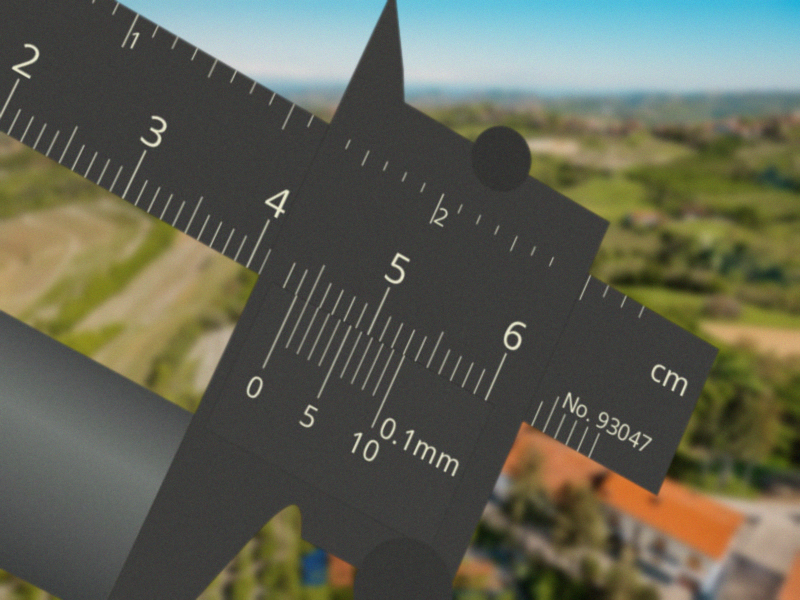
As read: **44.1** mm
